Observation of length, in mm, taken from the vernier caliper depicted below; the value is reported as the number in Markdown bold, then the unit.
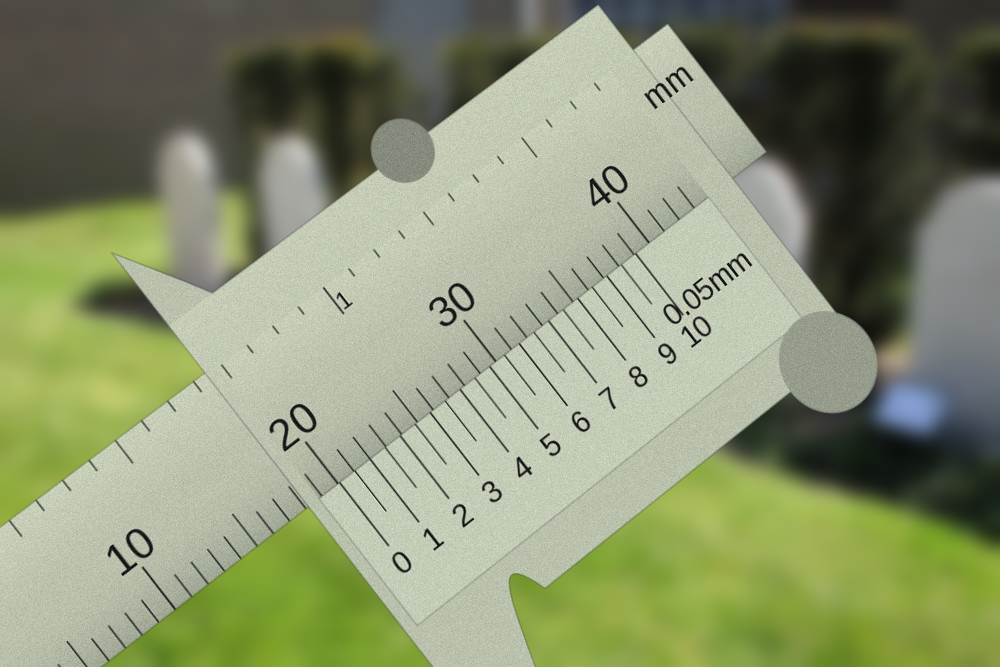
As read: **20.1** mm
